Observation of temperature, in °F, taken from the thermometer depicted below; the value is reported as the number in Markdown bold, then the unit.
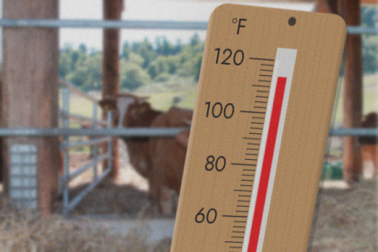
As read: **114** °F
